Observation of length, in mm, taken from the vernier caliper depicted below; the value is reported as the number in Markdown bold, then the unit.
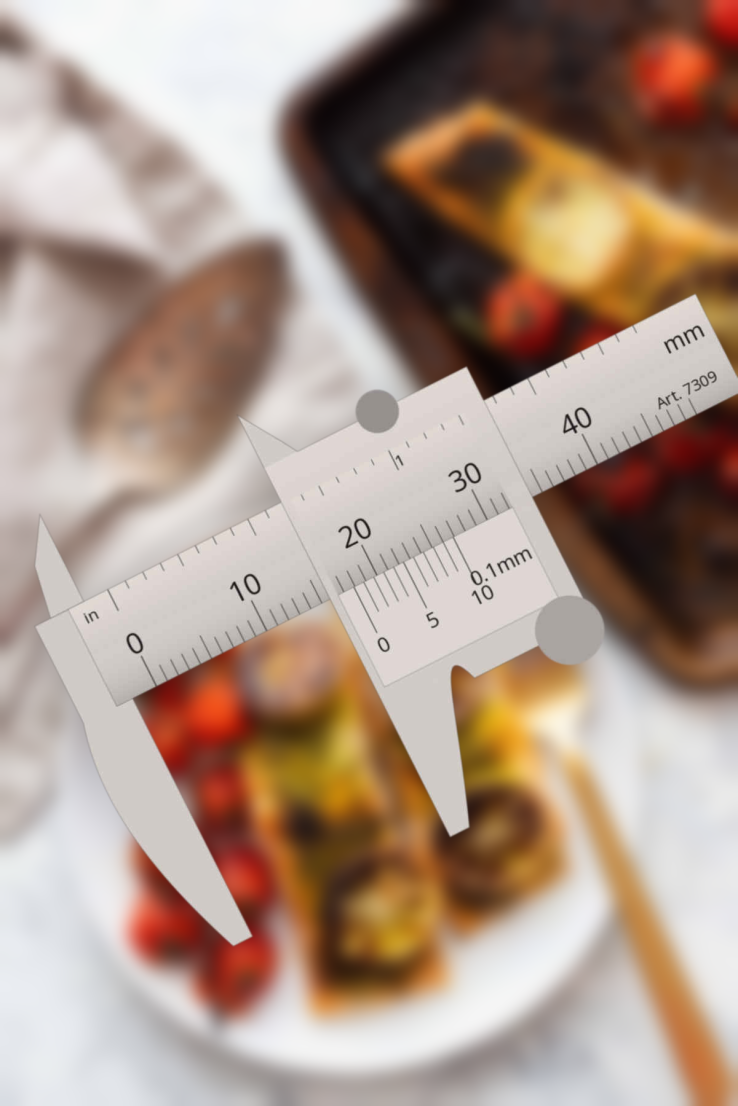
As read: **17.9** mm
